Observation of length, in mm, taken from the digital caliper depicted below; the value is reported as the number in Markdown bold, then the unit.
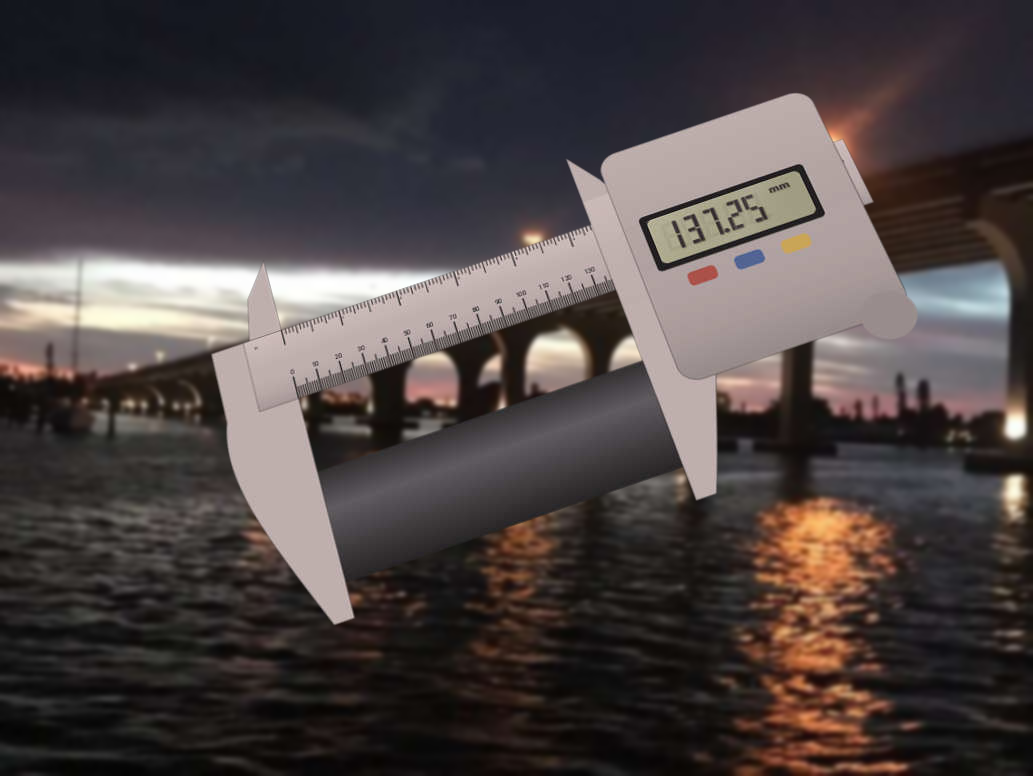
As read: **137.25** mm
